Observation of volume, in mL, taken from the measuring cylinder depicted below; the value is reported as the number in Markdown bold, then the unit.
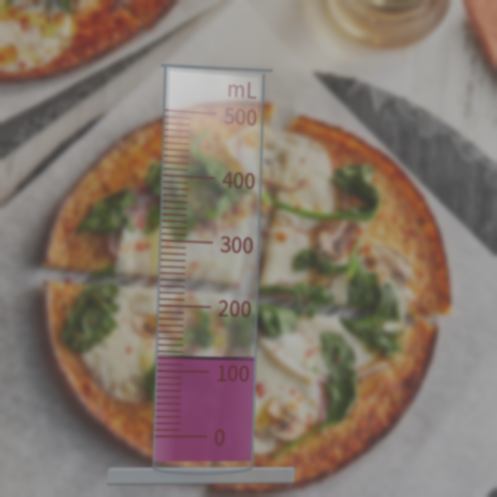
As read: **120** mL
